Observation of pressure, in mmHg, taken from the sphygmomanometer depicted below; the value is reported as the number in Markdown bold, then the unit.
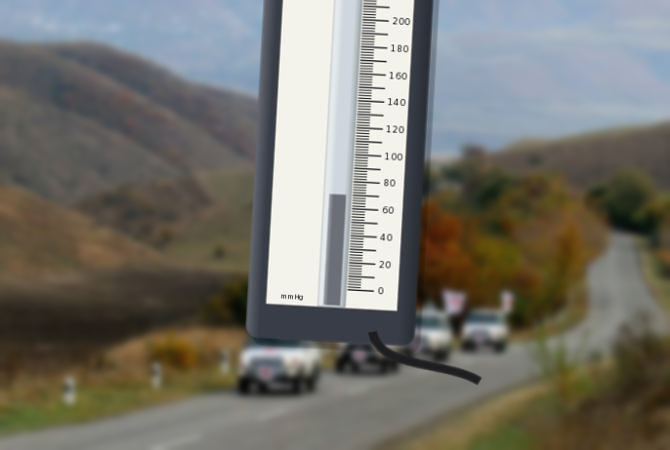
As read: **70** mmHg
